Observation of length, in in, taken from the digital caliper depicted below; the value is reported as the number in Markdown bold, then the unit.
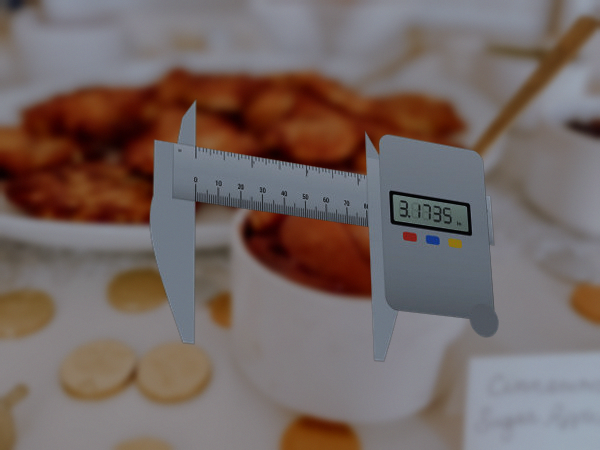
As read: **3.1735** in
